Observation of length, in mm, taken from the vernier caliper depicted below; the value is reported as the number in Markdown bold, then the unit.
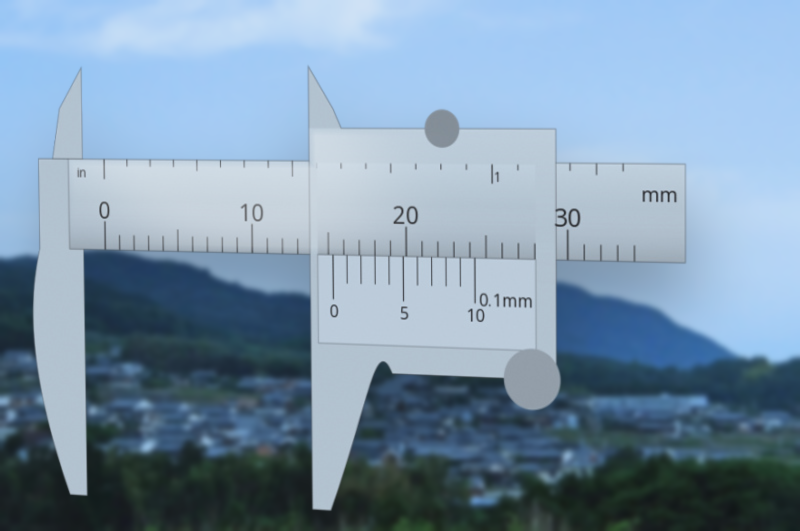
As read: **15.3** mm
